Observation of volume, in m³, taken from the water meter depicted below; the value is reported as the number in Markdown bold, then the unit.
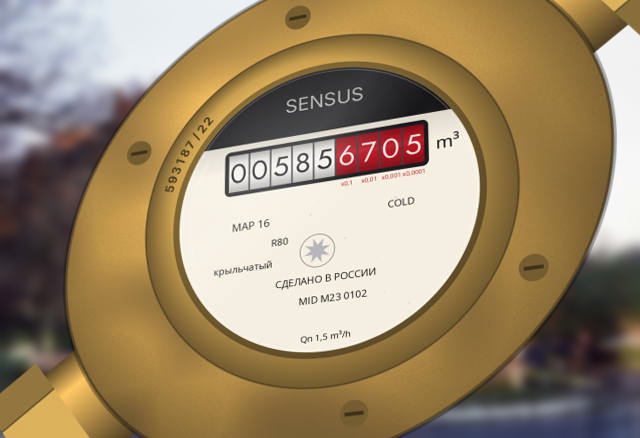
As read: **585.6705** m³
